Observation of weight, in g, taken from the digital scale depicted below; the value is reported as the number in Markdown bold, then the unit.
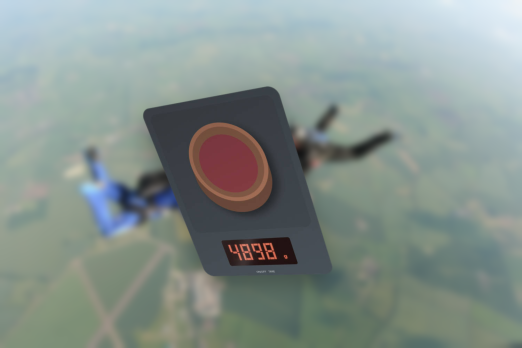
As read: **4898** g
